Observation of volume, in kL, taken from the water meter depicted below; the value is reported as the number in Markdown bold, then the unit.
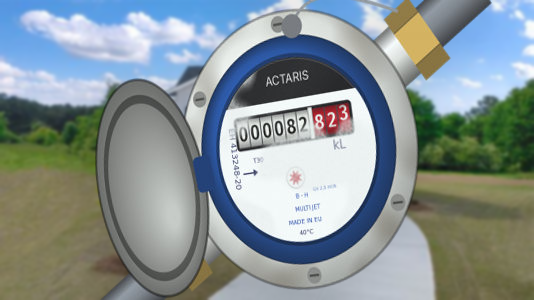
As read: **82.823** kL
